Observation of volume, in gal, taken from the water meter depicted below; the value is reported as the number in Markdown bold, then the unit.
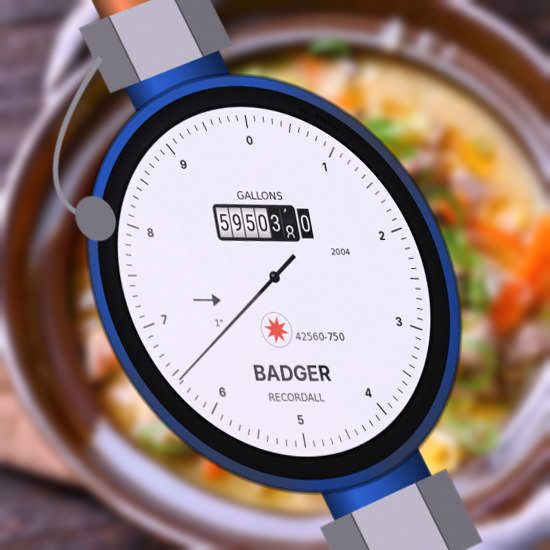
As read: **5950376.4** gal
